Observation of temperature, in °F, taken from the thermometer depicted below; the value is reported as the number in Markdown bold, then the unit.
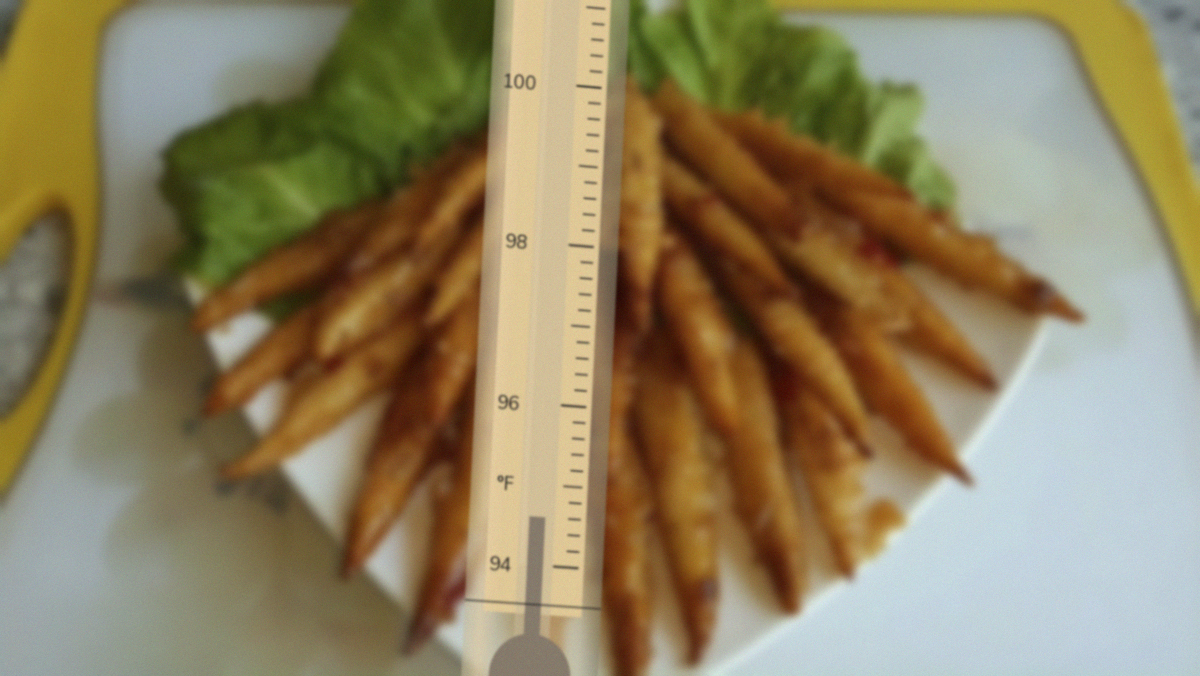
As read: **94.6** °F
